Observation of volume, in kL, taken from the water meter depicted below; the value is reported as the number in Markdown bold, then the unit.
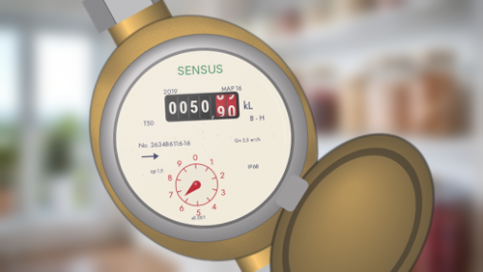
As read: **50.896** kL
